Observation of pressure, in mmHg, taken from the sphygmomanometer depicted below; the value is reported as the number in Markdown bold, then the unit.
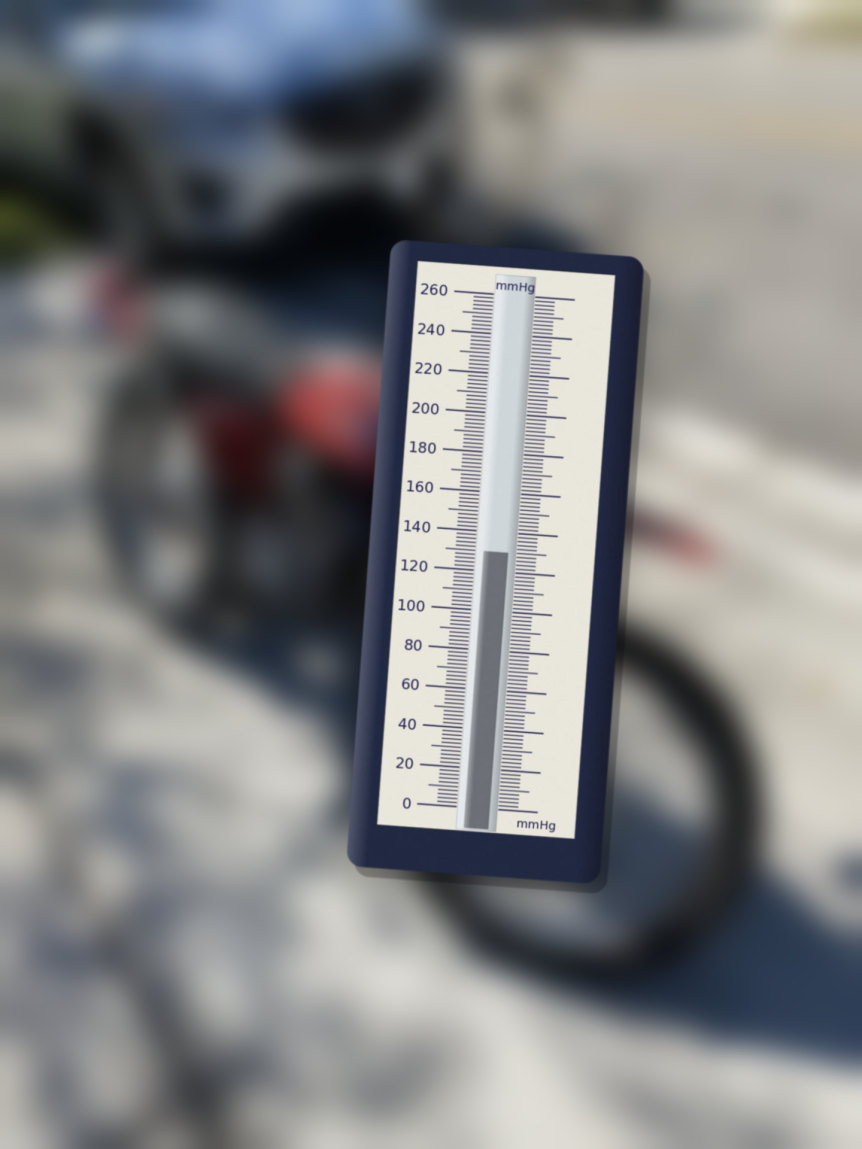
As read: **130** mmHg
